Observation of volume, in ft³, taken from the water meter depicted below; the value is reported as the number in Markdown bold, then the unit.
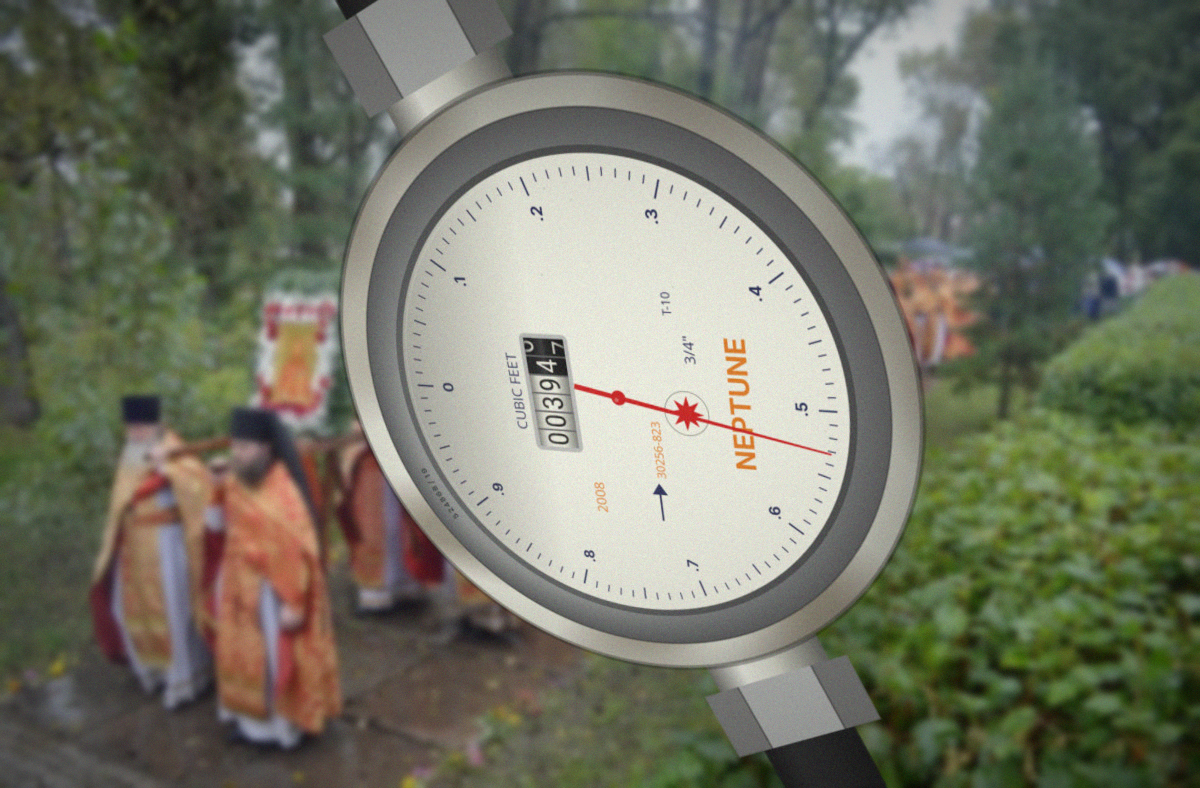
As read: **3946.53** ft³
